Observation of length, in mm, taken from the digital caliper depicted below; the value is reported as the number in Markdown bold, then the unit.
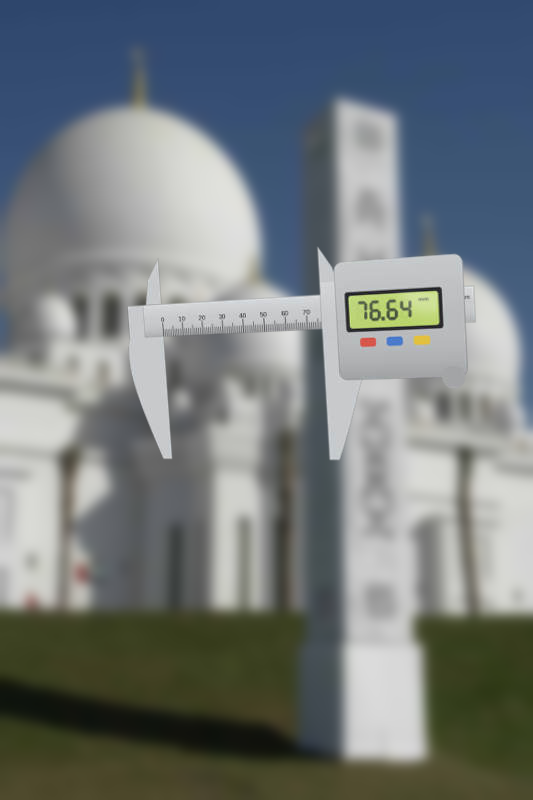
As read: **76.64** mm
